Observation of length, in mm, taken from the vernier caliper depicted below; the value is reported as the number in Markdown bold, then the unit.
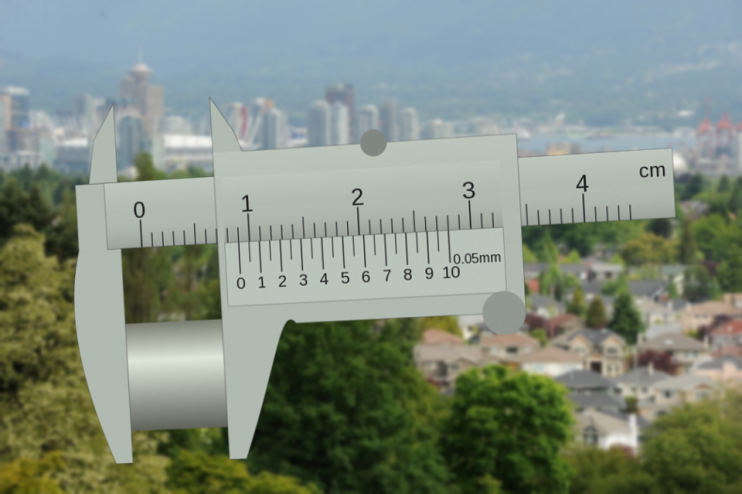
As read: **9.0** mm
